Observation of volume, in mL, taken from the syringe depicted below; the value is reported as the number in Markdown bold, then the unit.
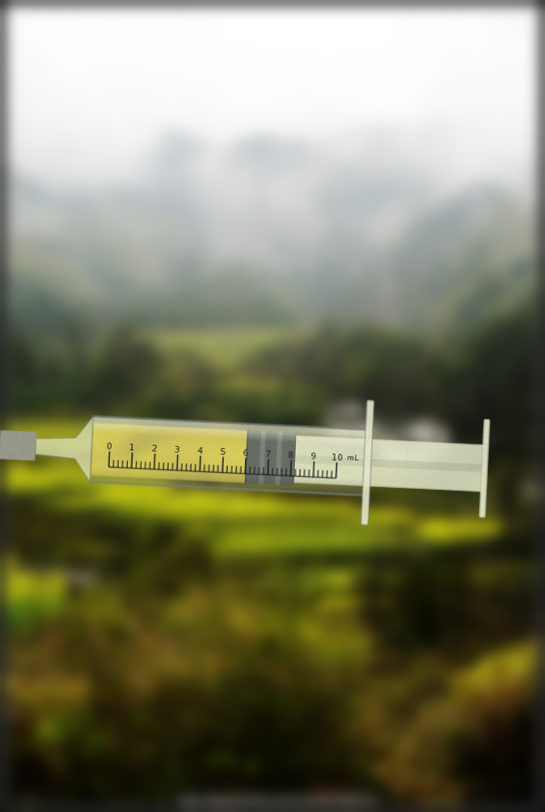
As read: **6** mL
